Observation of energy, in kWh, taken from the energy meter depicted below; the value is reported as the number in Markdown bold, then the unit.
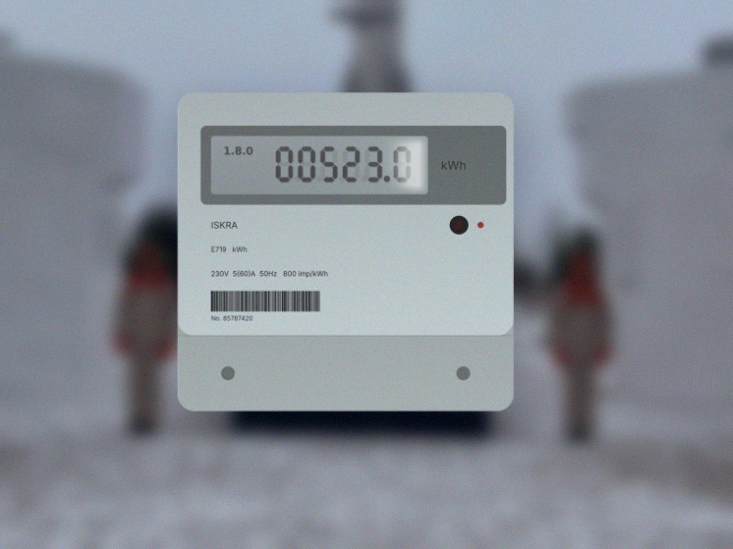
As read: **523.0** kWh
